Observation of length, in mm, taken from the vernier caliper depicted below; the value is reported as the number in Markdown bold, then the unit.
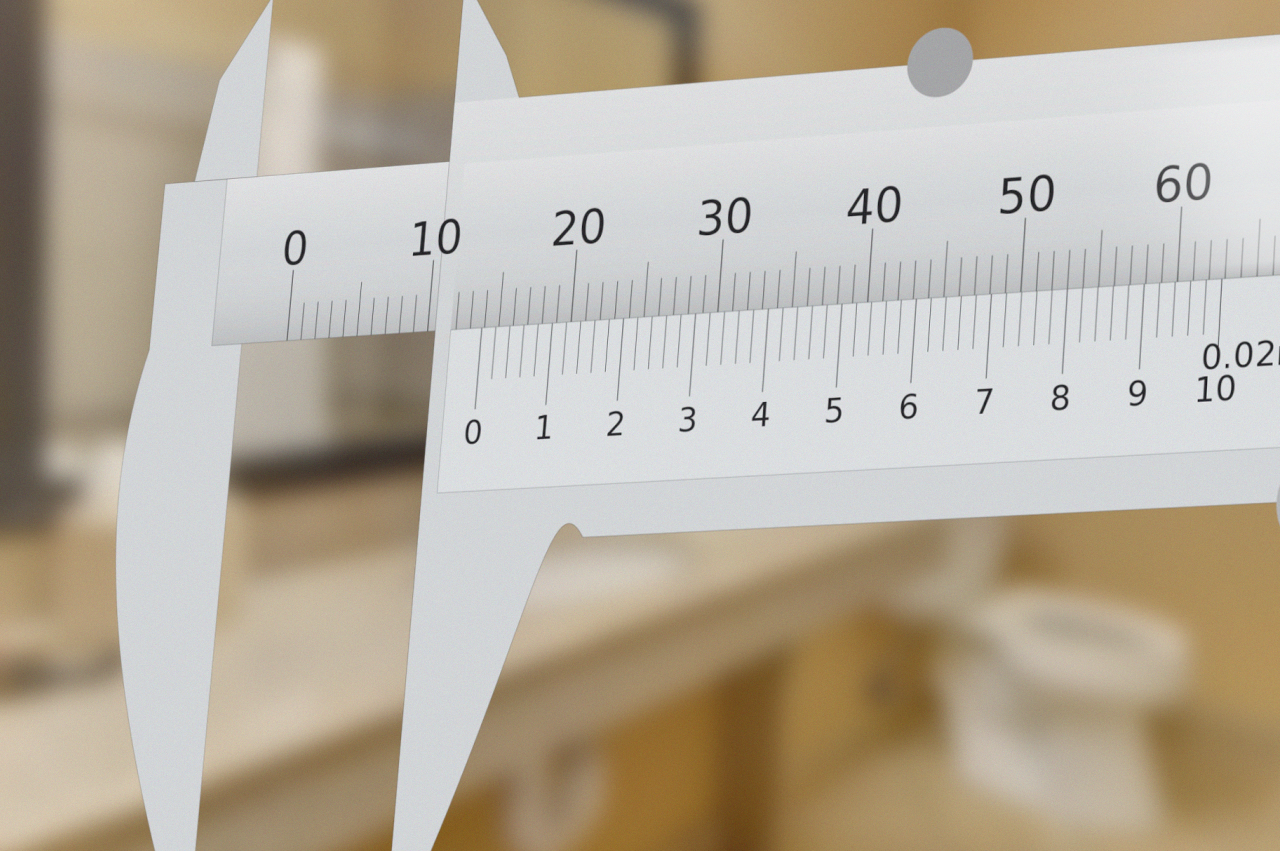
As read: **13.8** mm
